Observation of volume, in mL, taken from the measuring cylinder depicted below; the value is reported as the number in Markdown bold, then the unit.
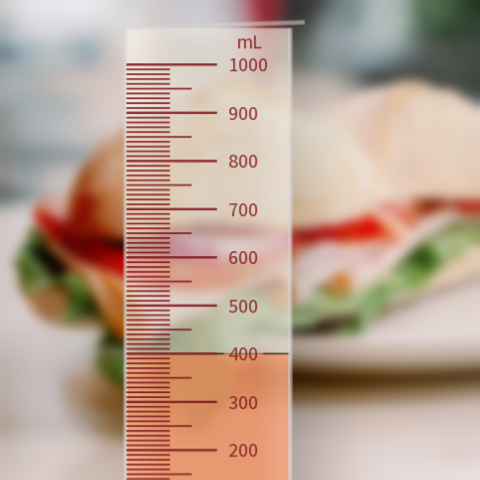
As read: **400** mL
